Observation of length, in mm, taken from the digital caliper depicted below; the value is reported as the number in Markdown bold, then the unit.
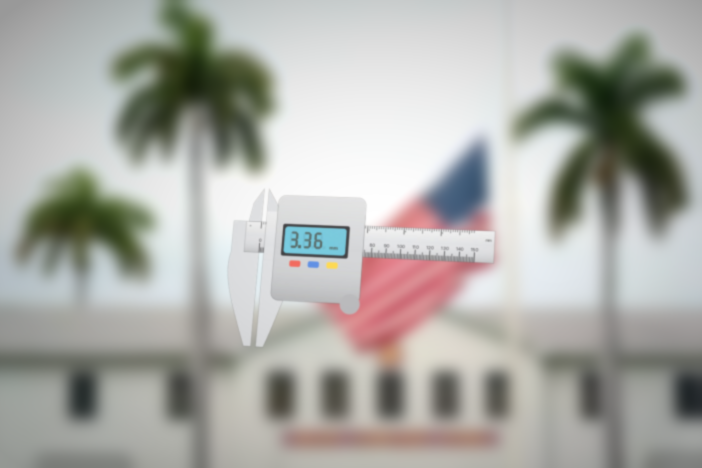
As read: **3.36** mm
